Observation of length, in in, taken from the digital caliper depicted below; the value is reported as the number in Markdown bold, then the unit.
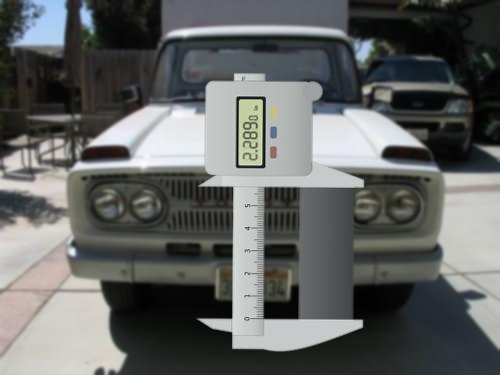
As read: **2.2890** in
